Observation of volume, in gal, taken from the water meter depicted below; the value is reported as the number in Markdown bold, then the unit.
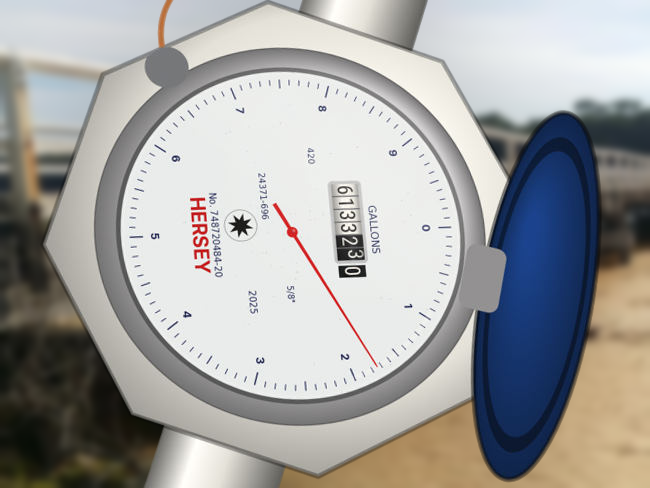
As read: **6133231.7** gal
